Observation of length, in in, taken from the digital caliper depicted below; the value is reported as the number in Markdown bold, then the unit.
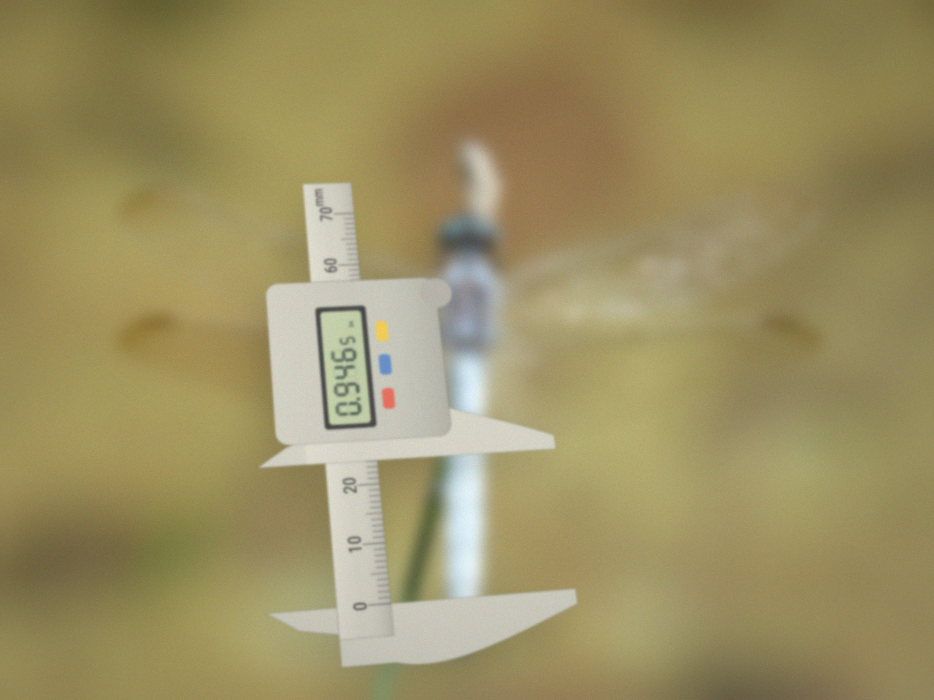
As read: **0.9465** in
